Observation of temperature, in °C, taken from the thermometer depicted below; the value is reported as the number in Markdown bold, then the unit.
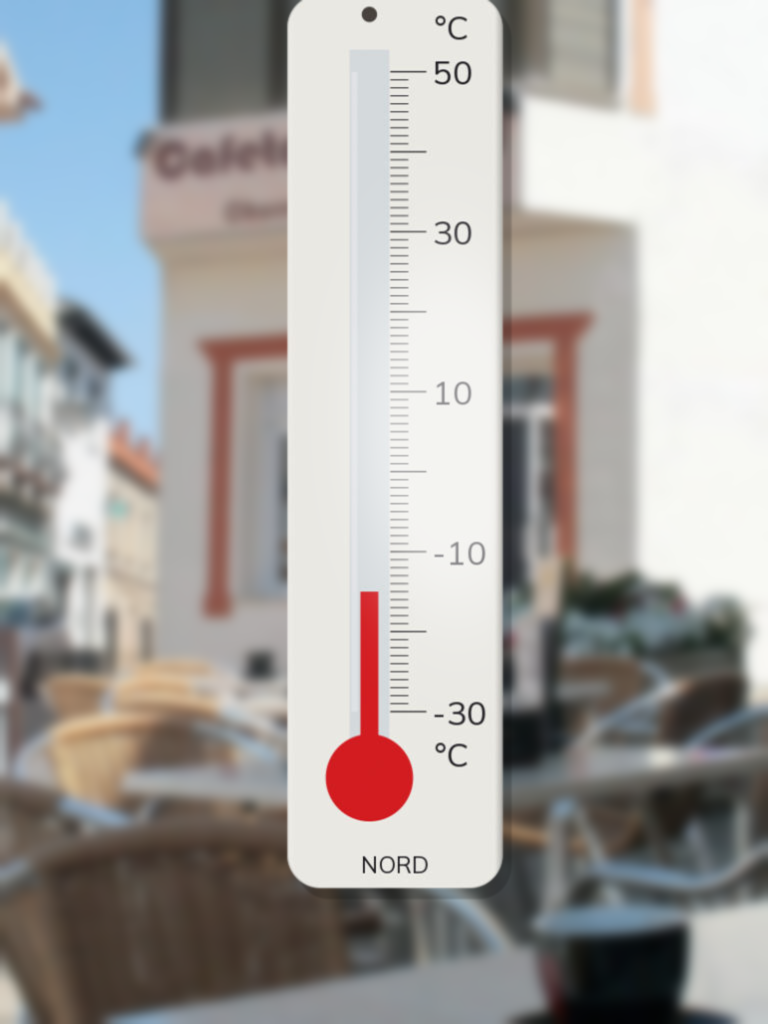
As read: **-15** °C
